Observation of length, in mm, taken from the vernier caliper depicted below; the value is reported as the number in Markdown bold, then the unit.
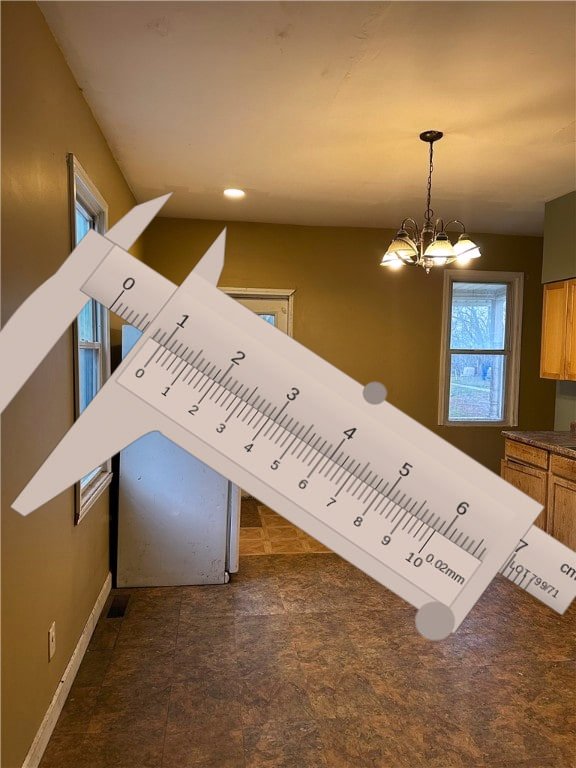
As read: **9.6** mm
